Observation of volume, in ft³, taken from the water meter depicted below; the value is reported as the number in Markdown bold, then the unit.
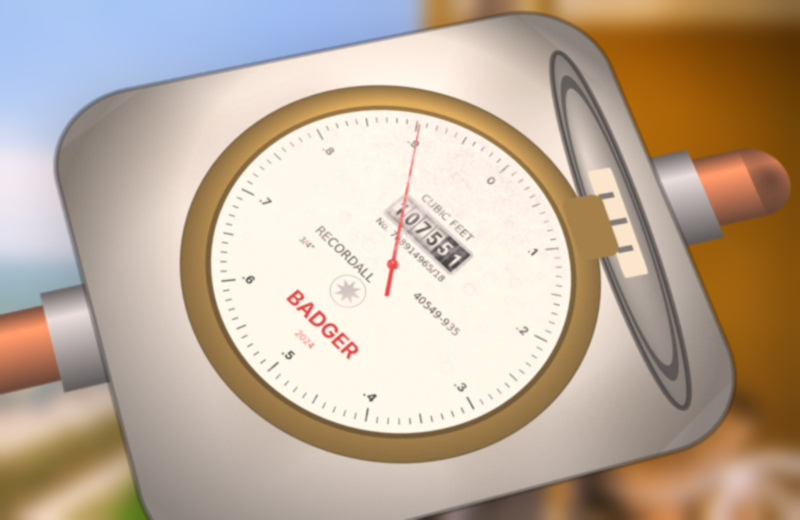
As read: **107550.90** ft³
